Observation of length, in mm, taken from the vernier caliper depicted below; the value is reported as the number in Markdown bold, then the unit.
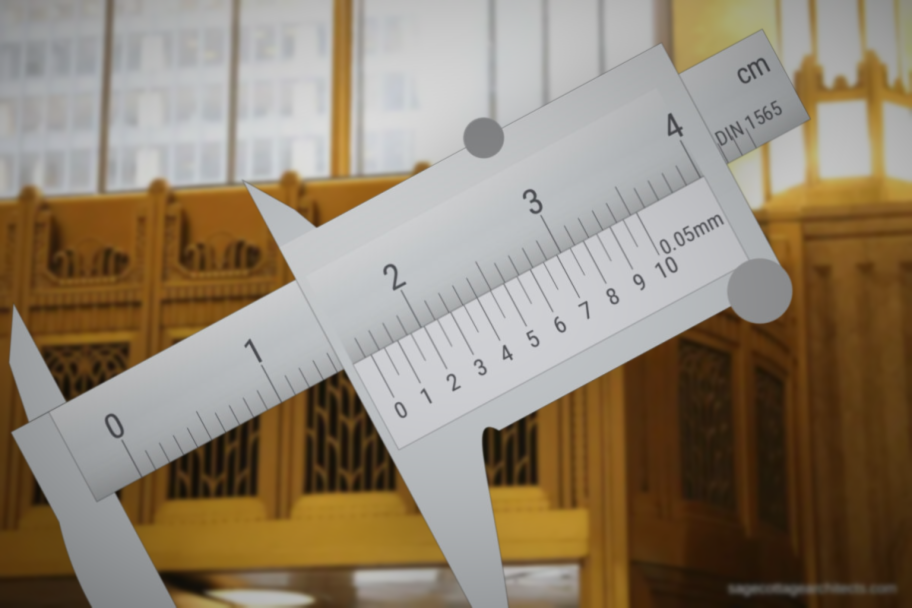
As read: **16.4** mm
